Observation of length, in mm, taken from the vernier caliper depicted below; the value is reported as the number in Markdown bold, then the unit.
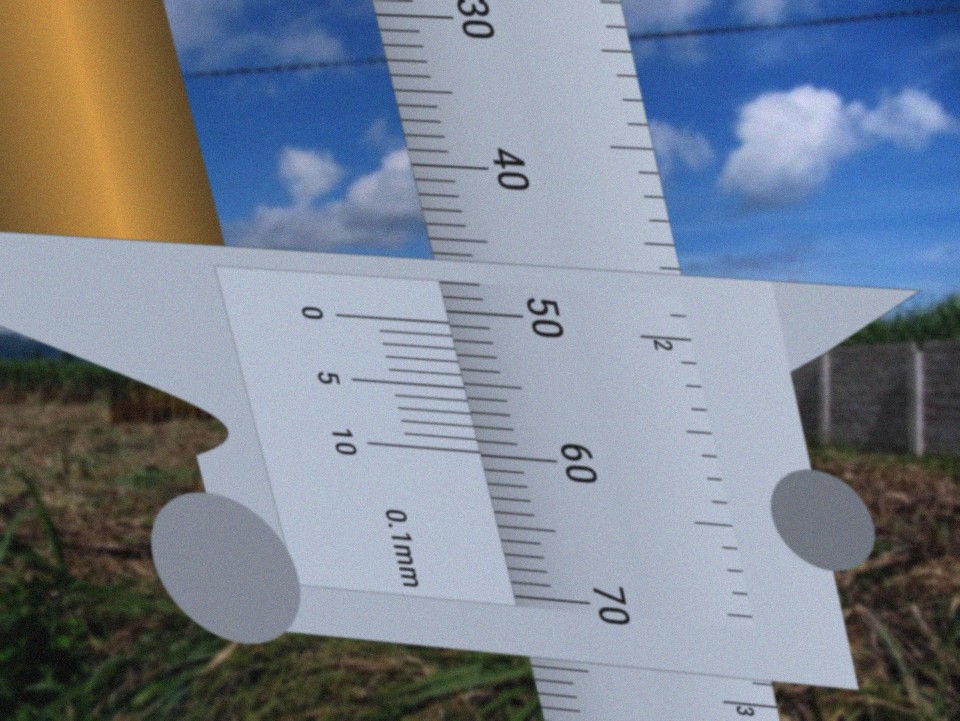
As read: **50.8** mm
